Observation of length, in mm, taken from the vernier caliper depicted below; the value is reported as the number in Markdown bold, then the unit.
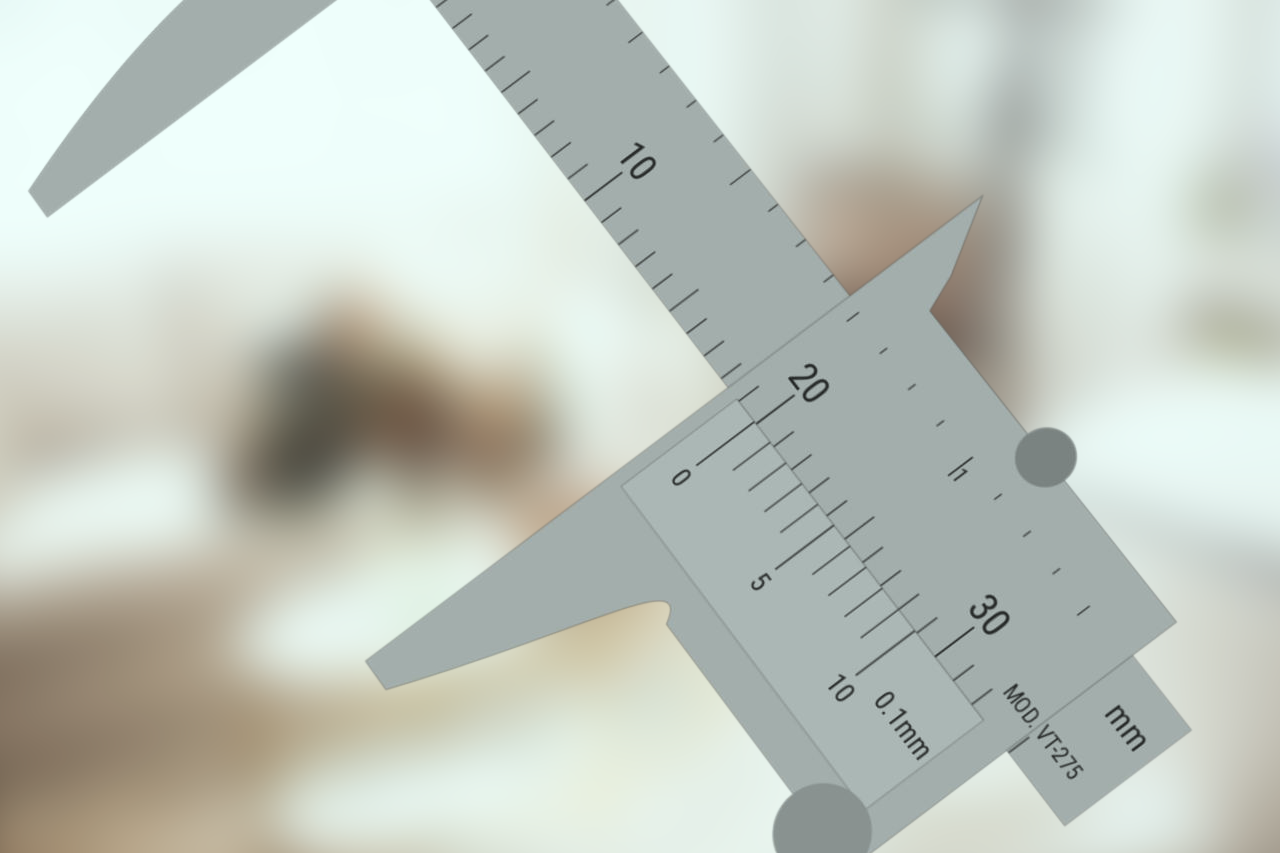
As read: **19.9** mm
